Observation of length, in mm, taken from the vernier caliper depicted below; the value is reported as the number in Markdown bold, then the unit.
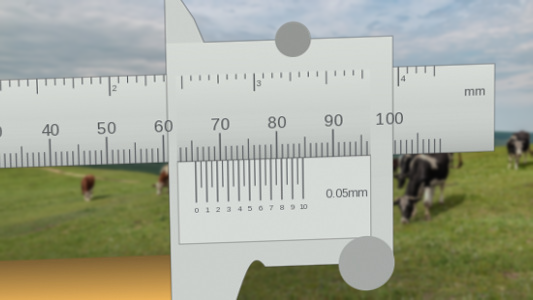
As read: **65.6** mm
